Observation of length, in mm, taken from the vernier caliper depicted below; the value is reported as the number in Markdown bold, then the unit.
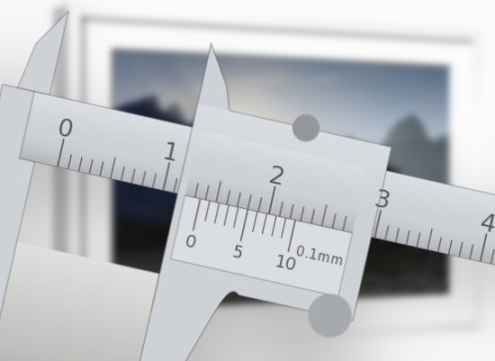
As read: **13.5** mm
